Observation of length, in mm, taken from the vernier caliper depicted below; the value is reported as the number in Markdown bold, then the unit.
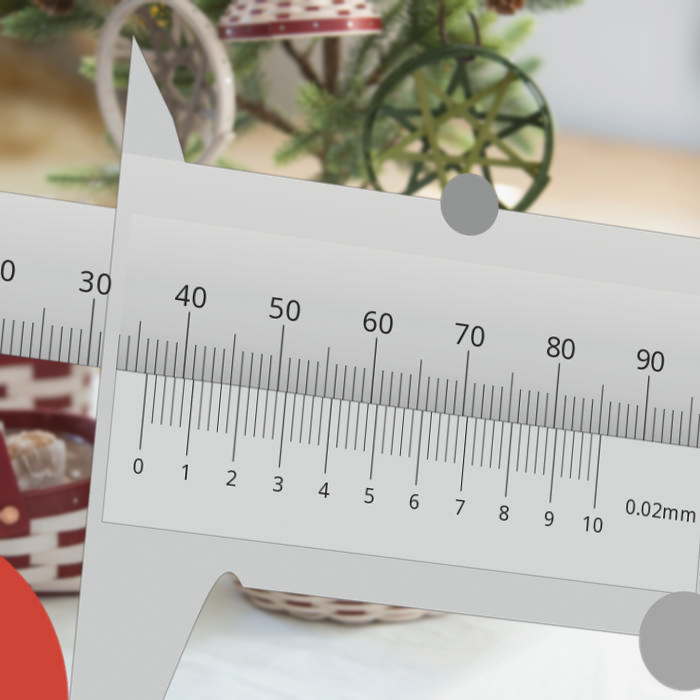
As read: **36.2** mm
